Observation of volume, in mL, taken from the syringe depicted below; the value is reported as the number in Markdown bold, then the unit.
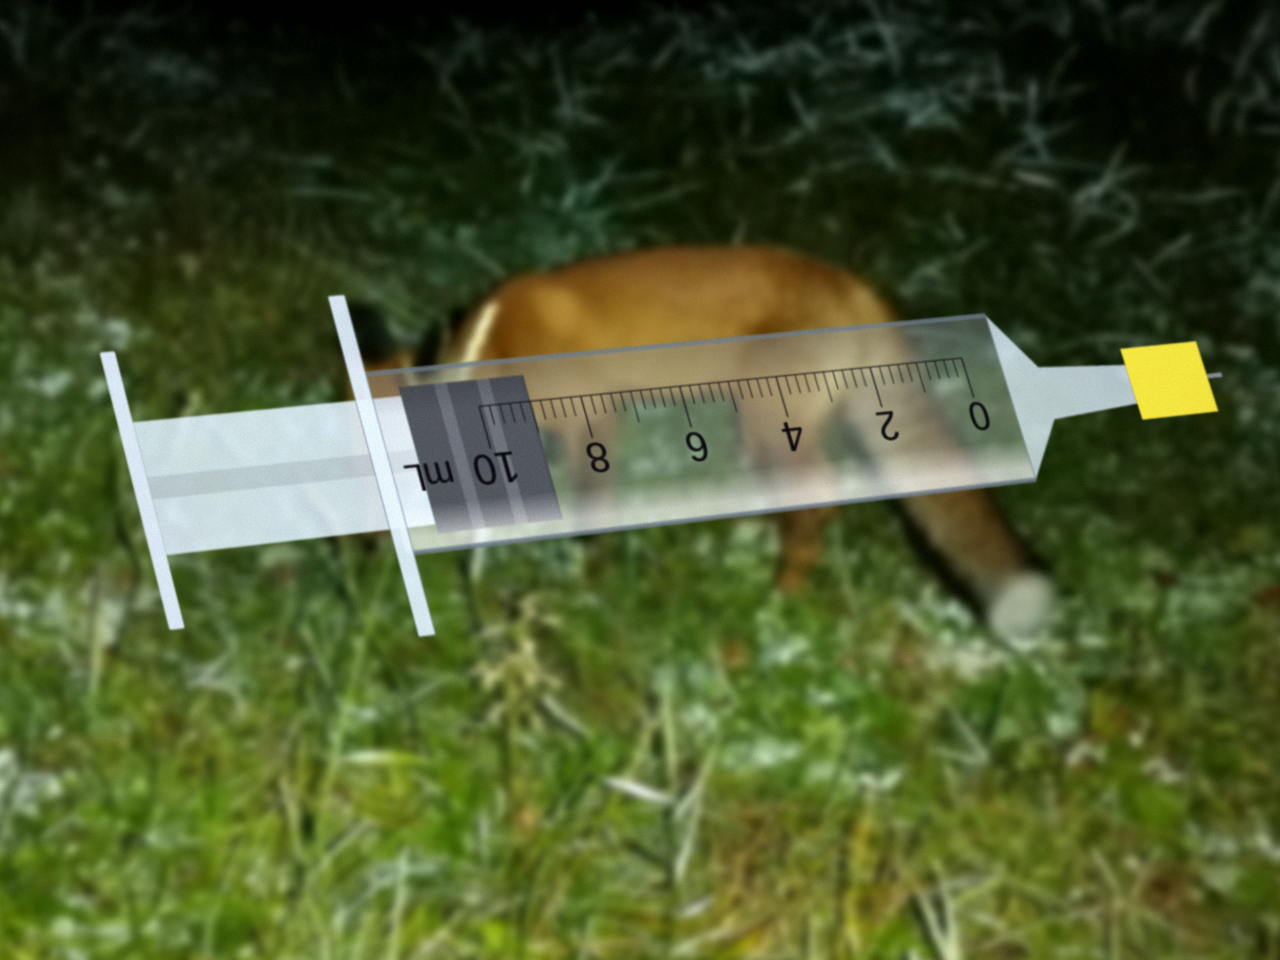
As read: **9** mL
